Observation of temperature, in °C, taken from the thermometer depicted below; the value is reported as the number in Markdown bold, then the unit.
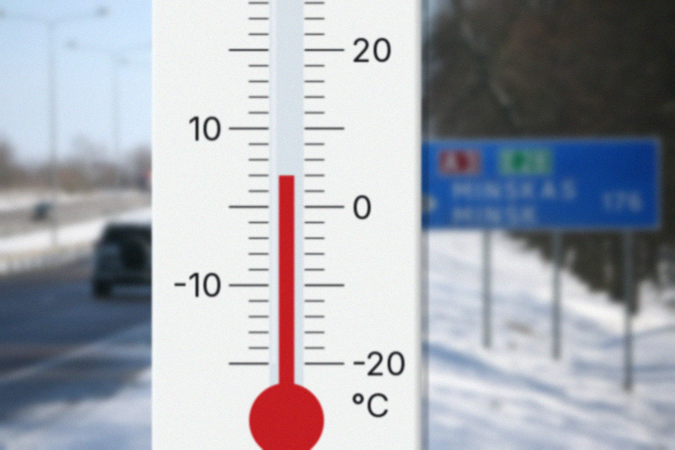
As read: **4** °C
